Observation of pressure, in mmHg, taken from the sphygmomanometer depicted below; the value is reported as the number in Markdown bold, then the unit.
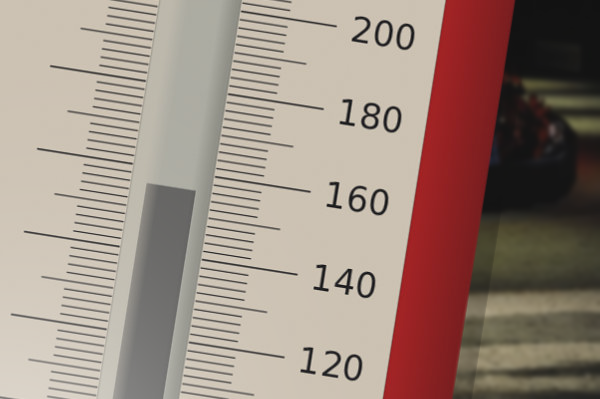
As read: **156** mmHg
